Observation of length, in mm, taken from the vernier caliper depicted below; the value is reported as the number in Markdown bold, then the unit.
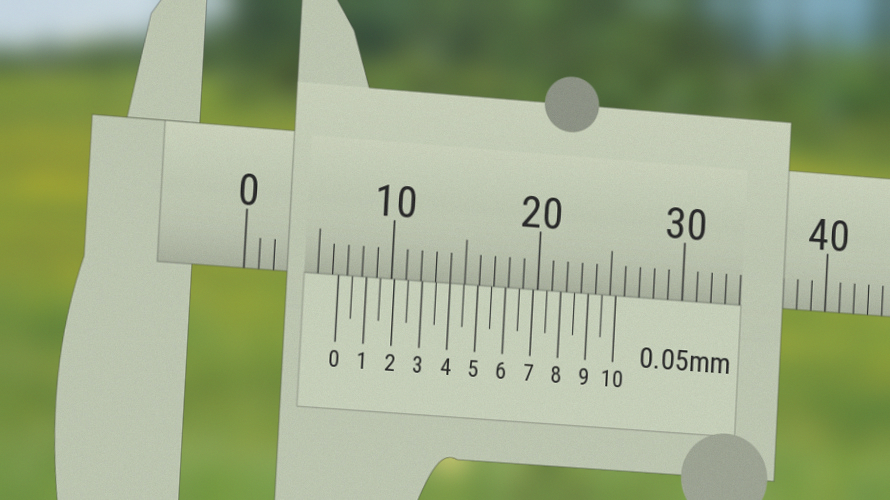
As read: **6.4** mm
